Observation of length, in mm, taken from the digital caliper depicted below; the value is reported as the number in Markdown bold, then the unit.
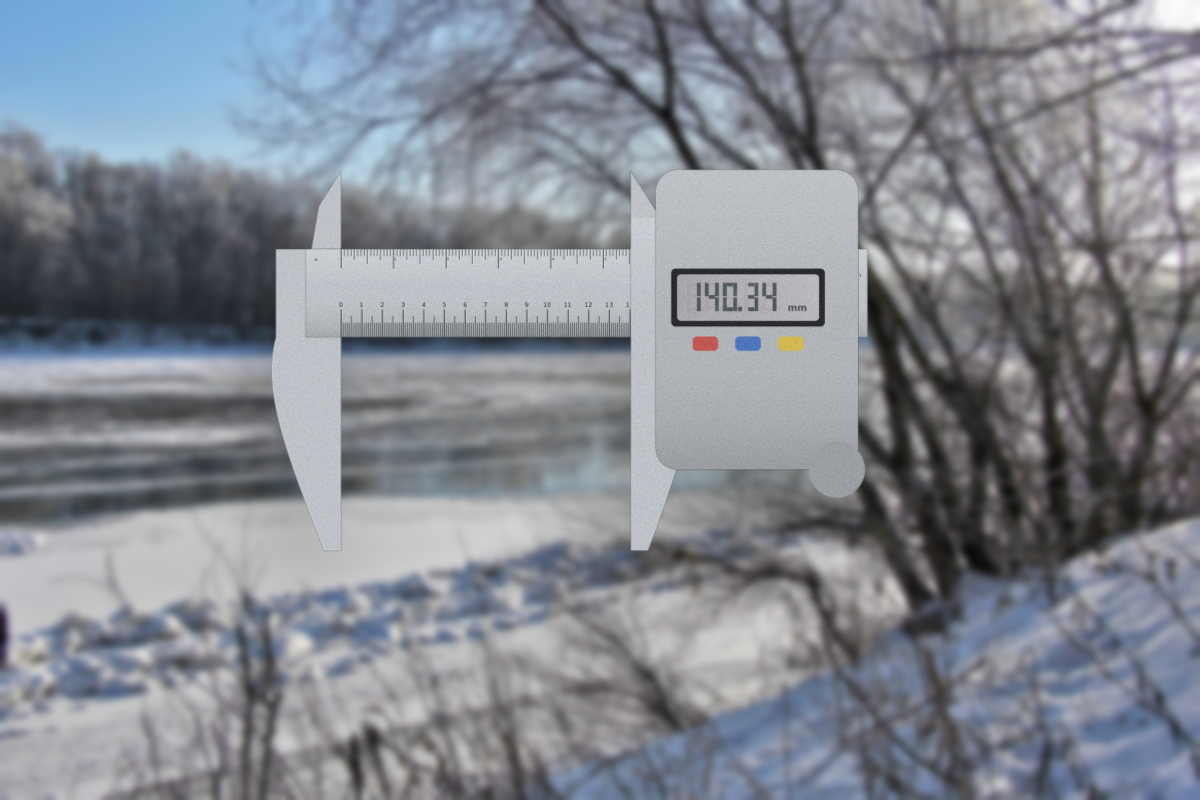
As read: **140.34** mm
